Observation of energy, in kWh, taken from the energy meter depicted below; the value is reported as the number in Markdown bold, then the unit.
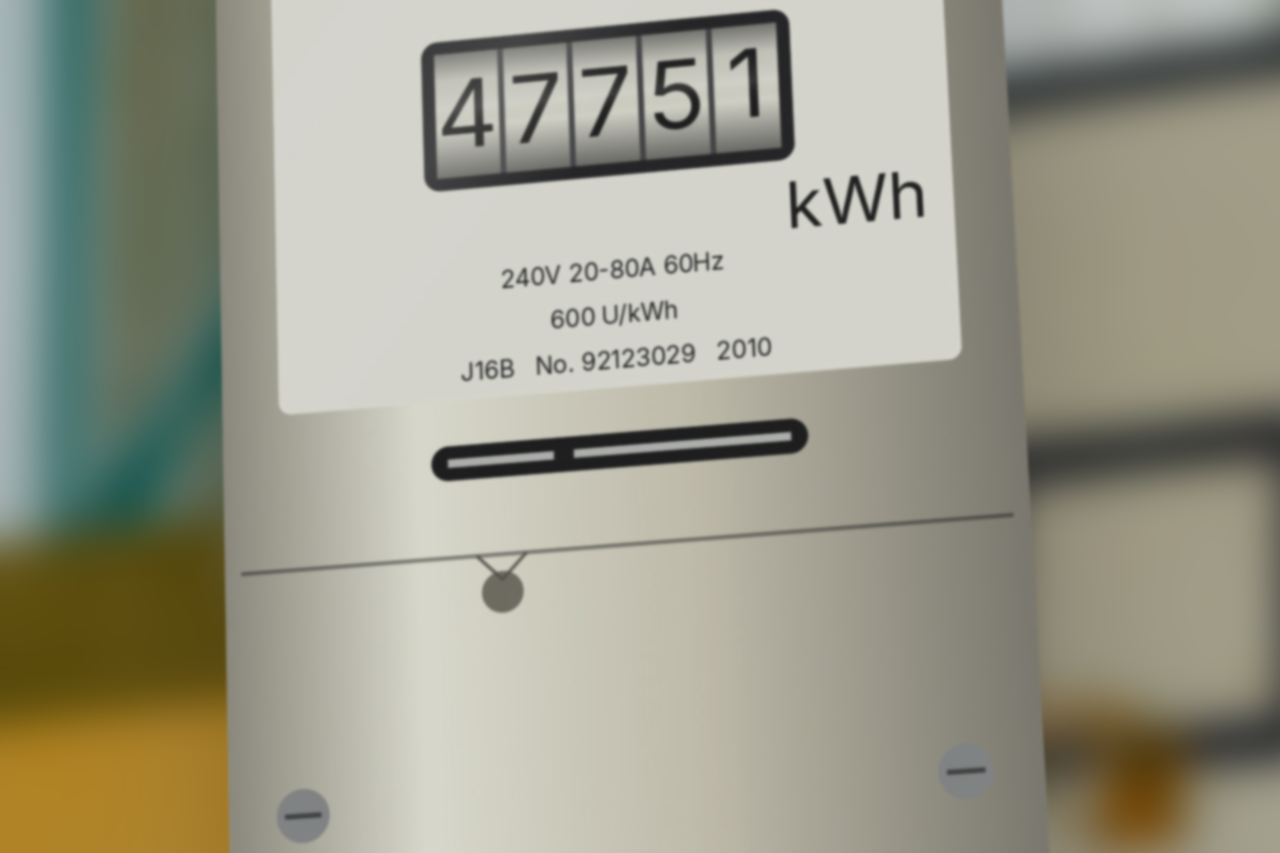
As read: **47751** kWh
